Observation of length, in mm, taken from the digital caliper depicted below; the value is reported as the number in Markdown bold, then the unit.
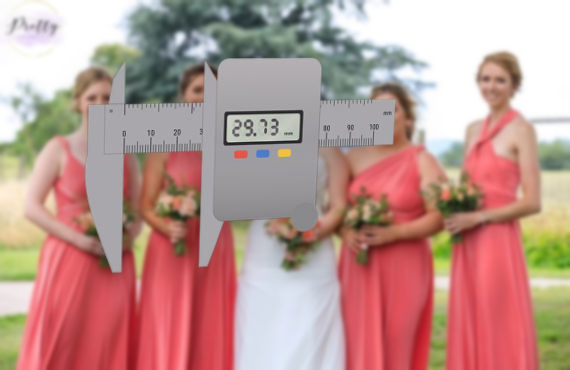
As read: **29.73** mm
